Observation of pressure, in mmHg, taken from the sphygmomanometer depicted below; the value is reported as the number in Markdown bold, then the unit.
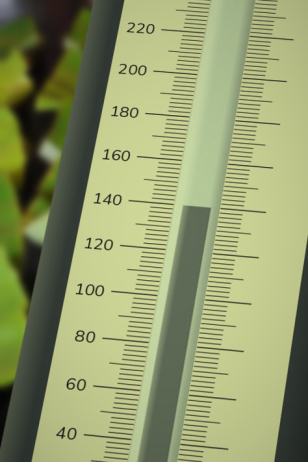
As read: **140** mmHg
